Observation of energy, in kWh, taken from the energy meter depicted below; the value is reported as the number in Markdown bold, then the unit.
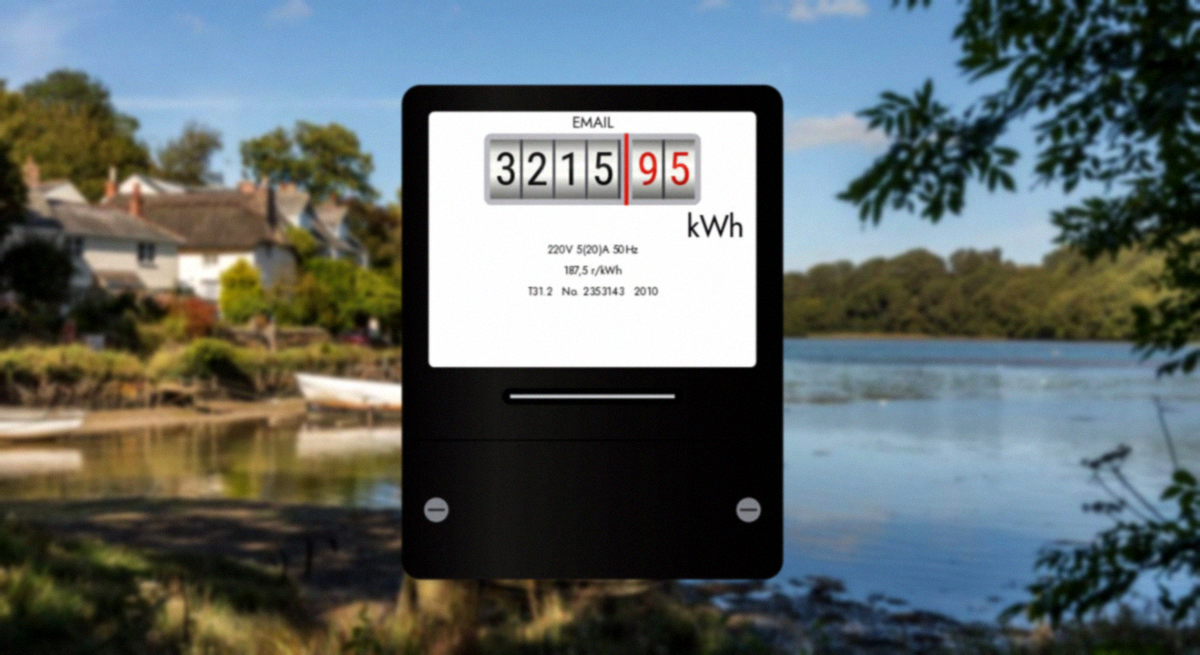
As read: **3215.95** kWh
